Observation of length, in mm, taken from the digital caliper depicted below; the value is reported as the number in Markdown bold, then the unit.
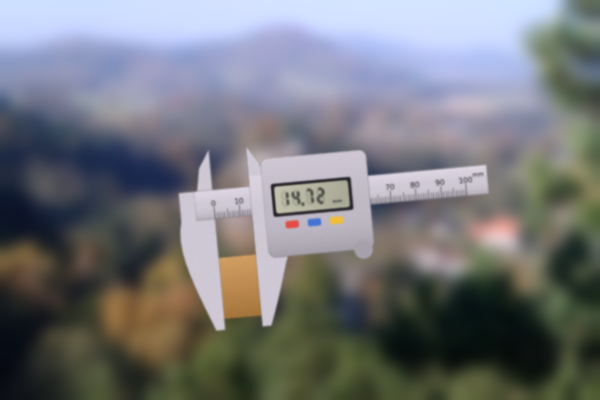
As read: **14.72** mm
